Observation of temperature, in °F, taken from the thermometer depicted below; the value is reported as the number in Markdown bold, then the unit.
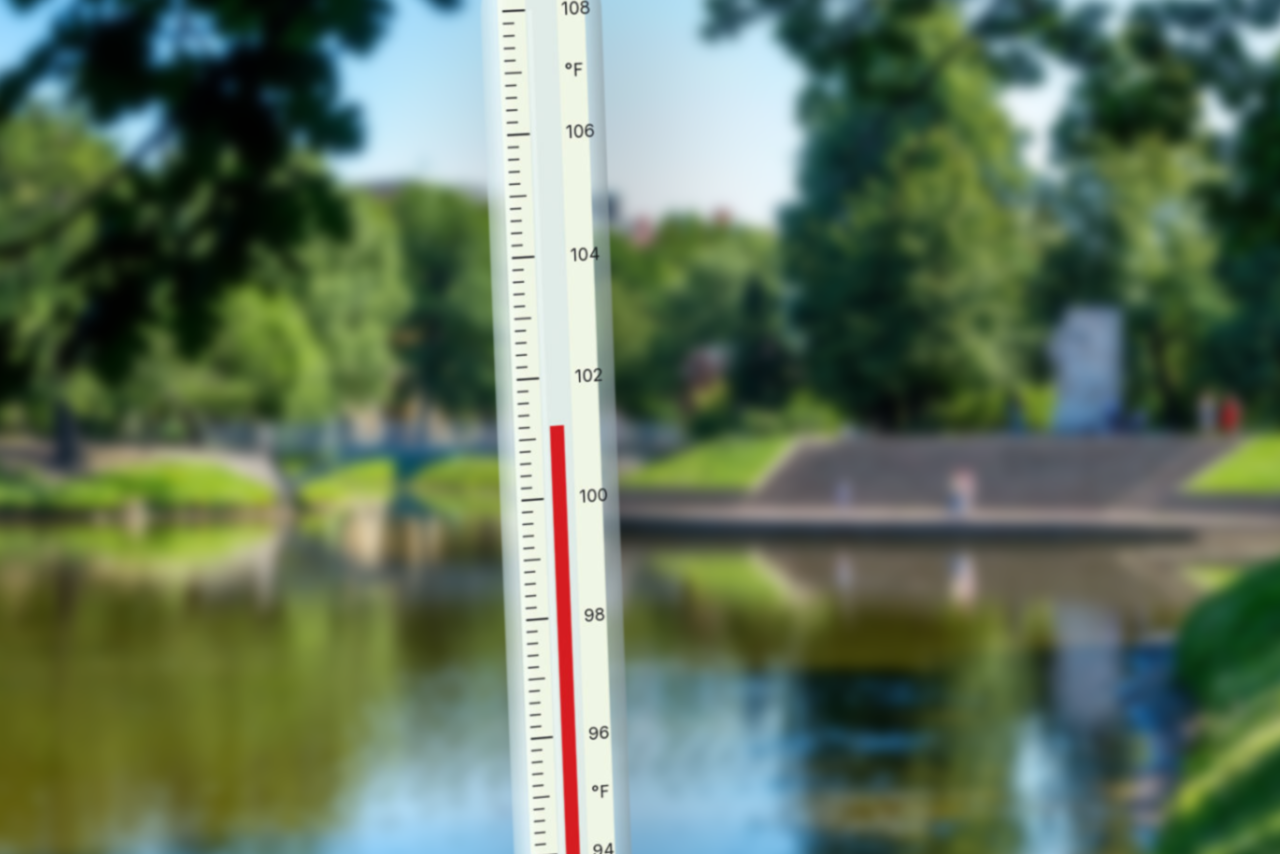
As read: **101.2** °F
